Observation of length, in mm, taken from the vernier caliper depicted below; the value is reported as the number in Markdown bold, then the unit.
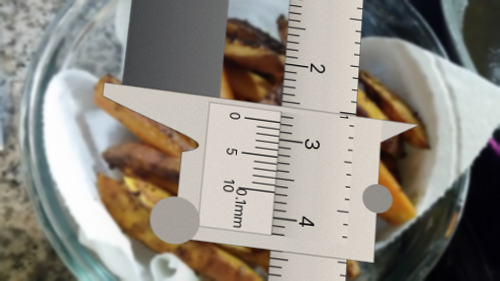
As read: **27.8** mm
